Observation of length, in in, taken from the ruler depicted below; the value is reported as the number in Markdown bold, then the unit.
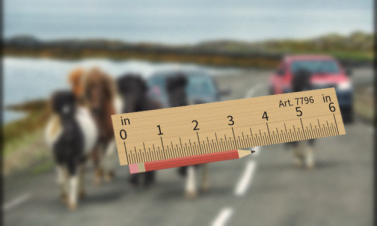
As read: **3.5** in
